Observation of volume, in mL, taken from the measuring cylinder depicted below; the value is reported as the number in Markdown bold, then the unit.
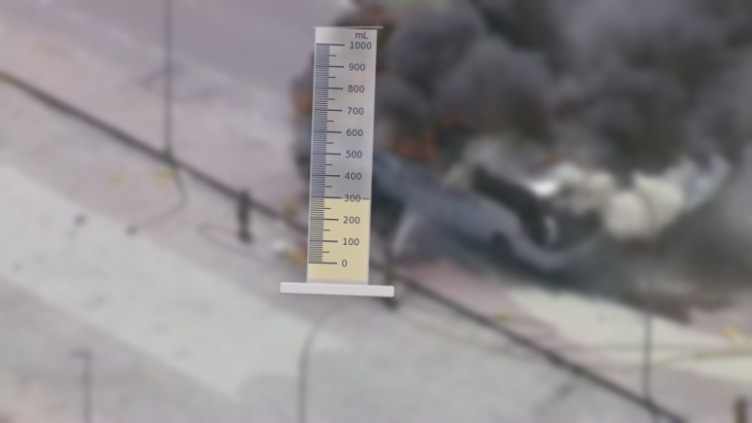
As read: **300** mL
